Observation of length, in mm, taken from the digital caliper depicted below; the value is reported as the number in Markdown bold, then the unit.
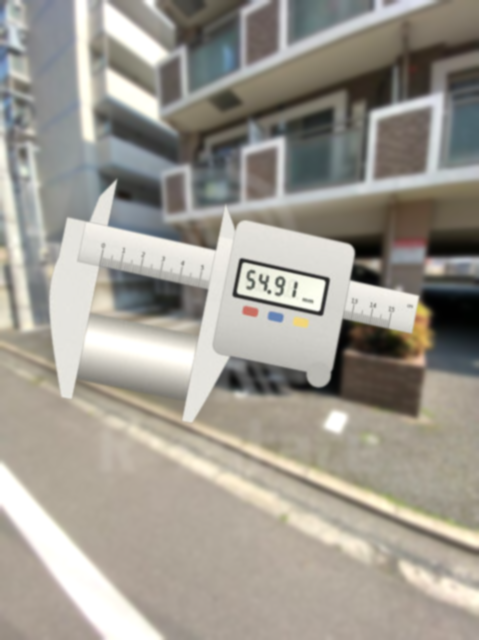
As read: **54.91** mm
